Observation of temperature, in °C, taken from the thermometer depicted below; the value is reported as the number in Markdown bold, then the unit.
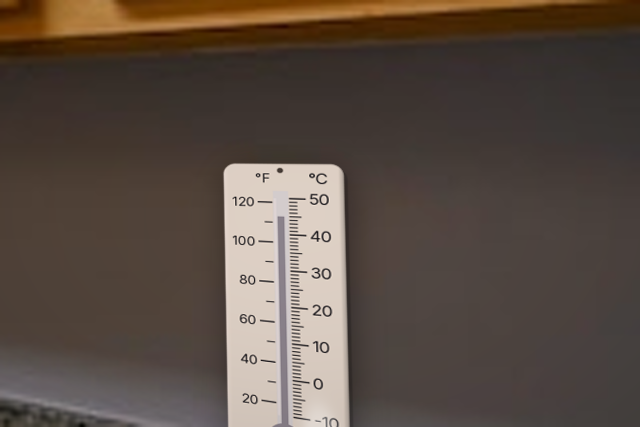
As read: **45** °C
